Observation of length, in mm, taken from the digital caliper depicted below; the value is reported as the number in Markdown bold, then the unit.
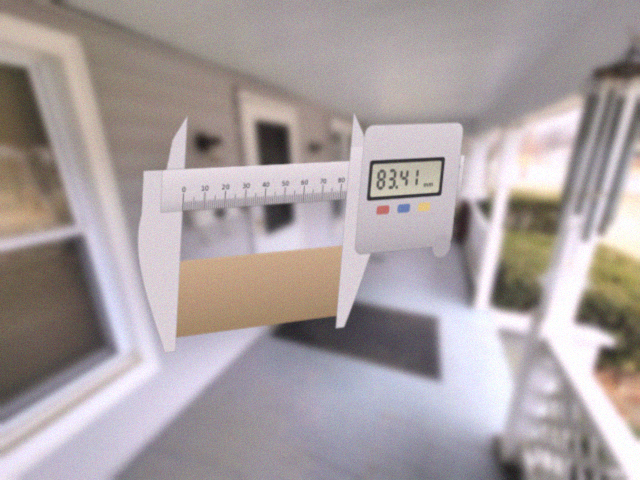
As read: **83.41** mm
